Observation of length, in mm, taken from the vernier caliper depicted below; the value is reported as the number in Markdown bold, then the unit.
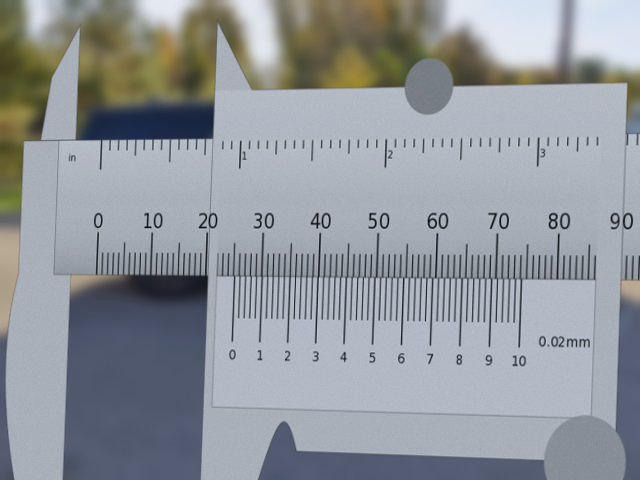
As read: **25.2** mm
